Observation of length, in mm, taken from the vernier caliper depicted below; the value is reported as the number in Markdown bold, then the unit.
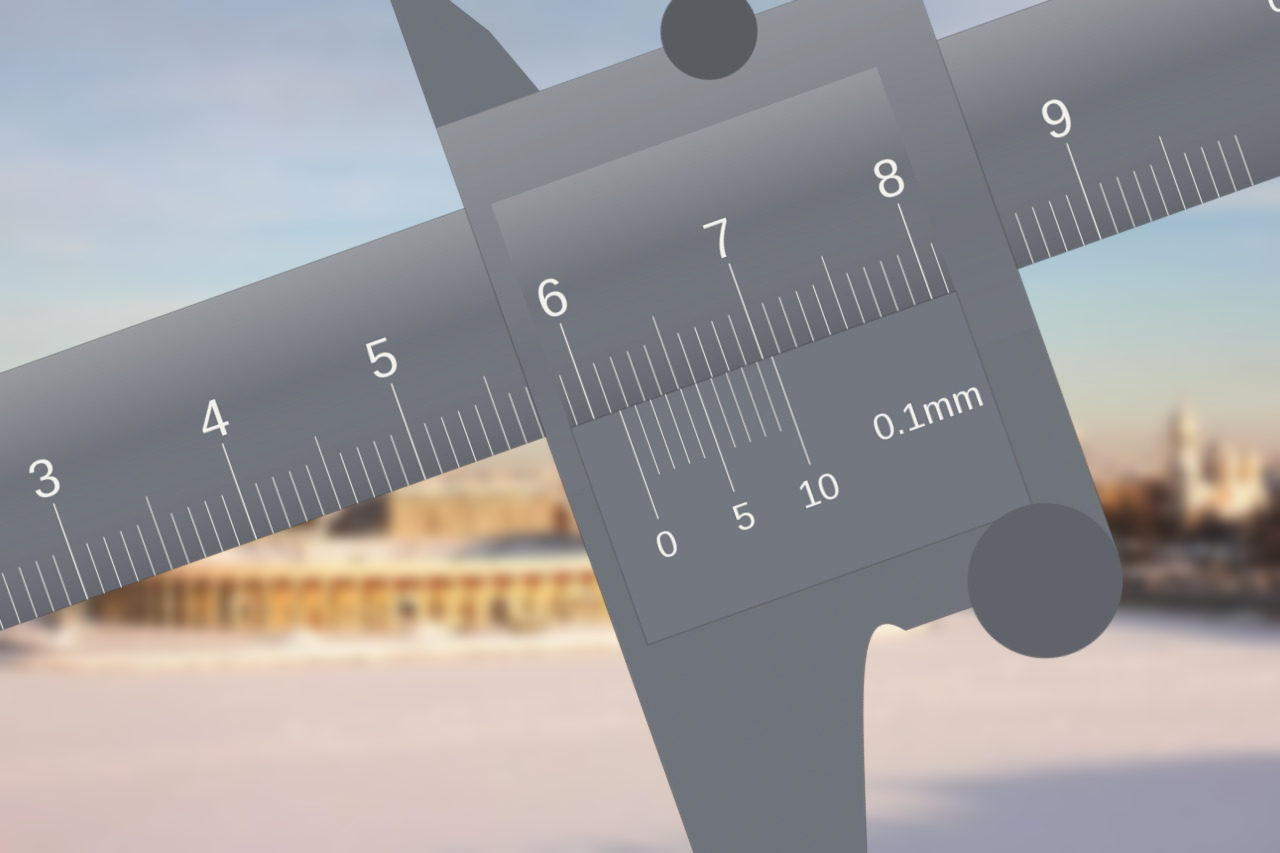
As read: **61.5** mm
